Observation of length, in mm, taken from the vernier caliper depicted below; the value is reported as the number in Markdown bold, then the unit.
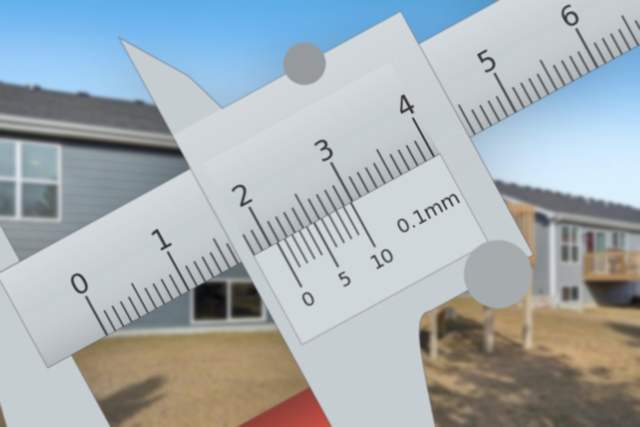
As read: **20.8** mm
